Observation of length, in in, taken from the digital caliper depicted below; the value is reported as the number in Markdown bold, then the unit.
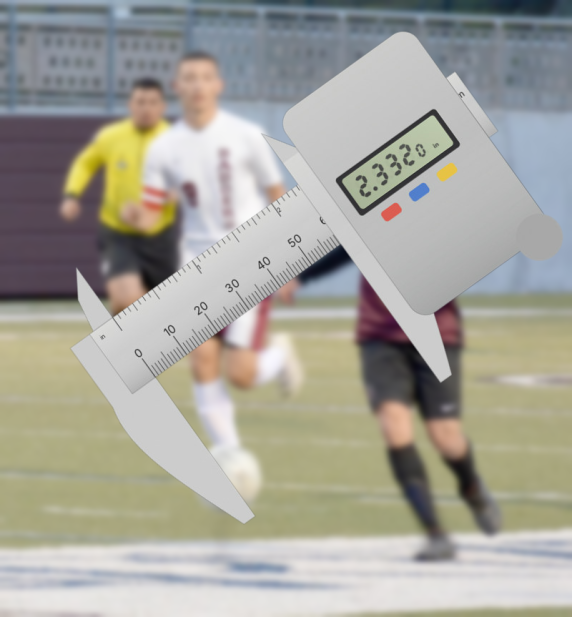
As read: **2.3320** in
